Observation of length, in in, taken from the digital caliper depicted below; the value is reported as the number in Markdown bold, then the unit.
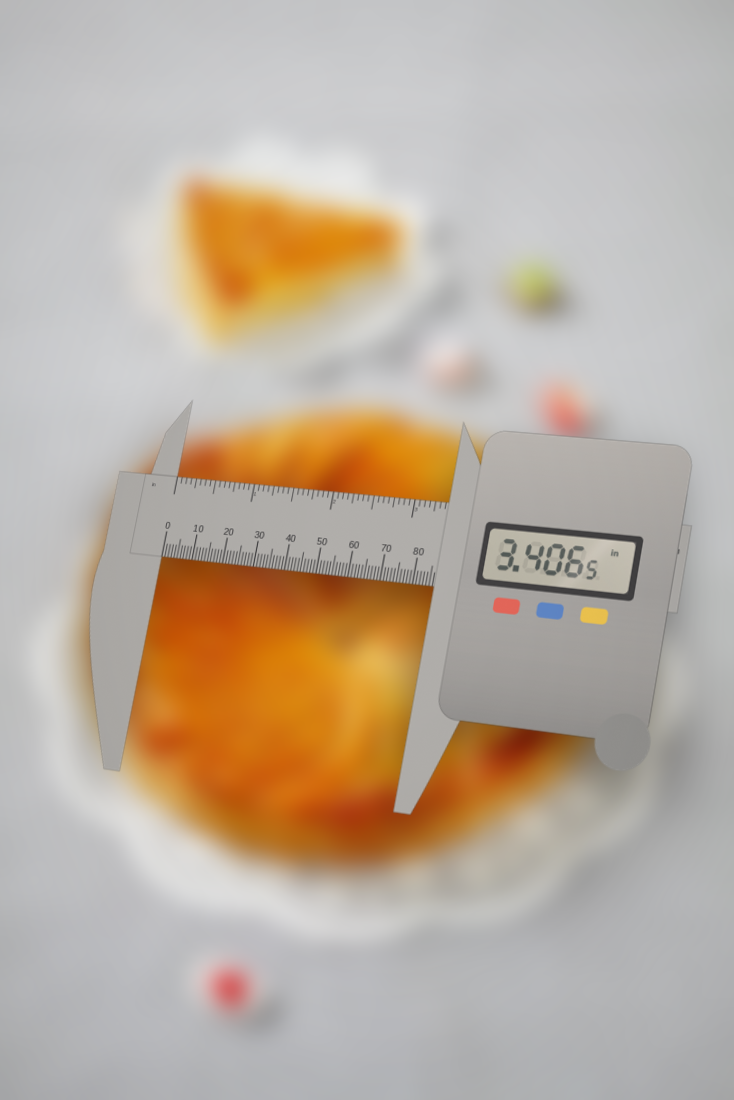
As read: **3.4065** in
